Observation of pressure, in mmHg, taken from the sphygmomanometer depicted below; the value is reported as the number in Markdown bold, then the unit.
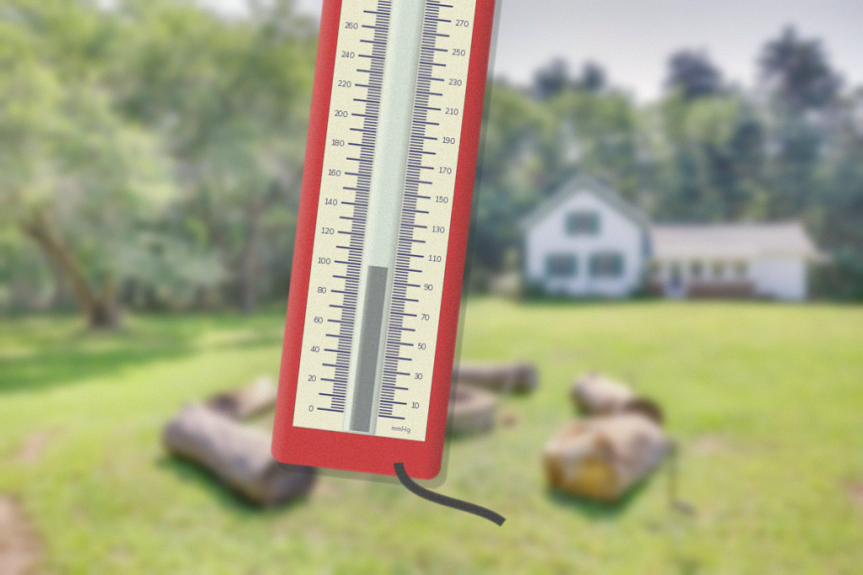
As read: **100** mmHg
